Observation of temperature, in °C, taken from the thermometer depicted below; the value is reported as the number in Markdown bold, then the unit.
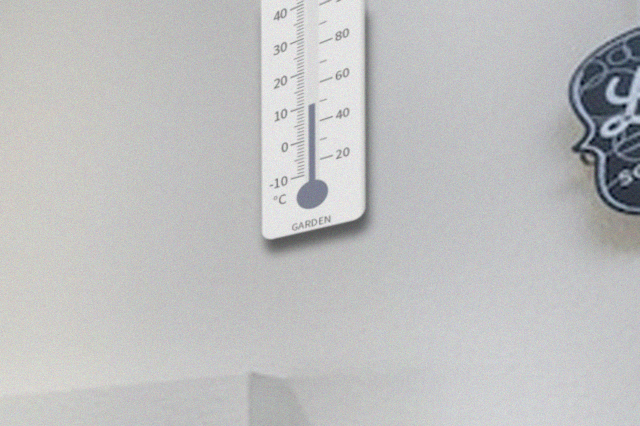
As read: **10** °C
